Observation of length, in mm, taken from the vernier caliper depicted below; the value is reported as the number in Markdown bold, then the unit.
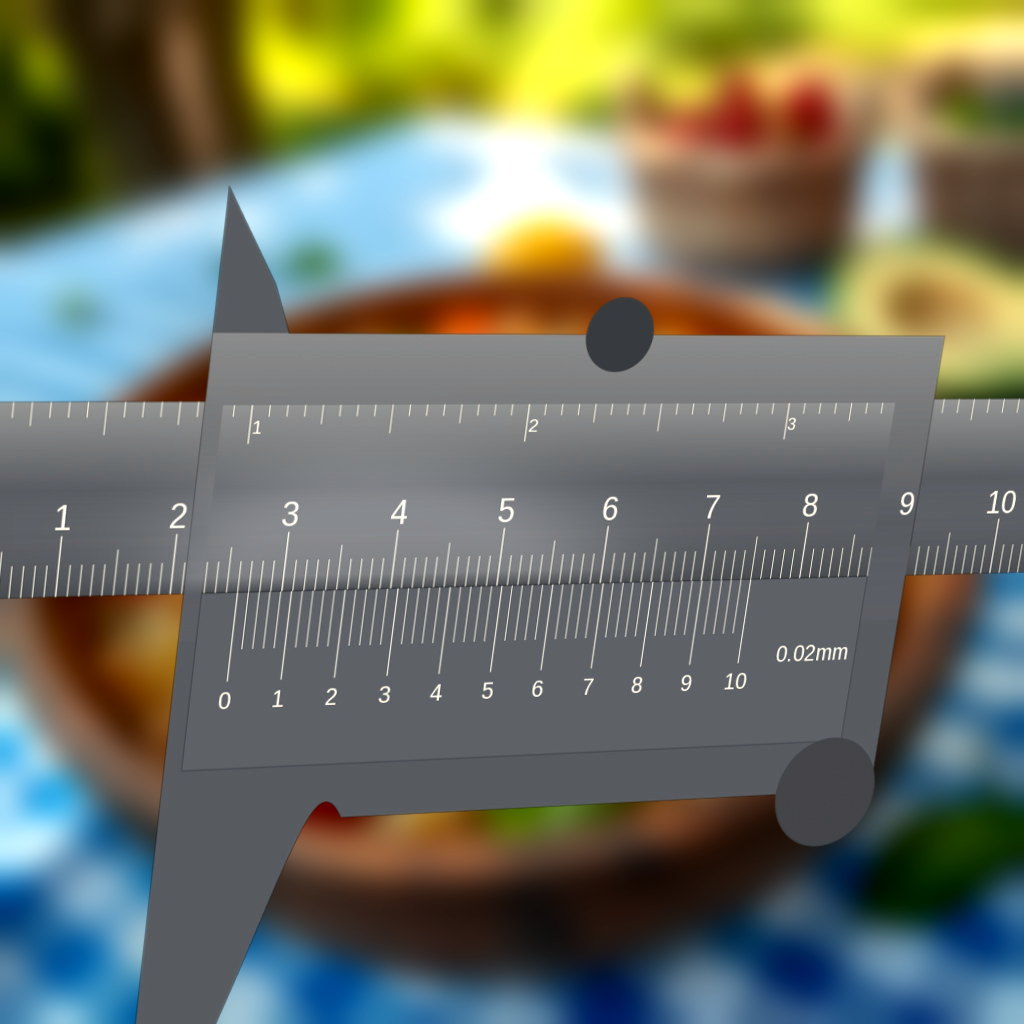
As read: **26.0** mm
